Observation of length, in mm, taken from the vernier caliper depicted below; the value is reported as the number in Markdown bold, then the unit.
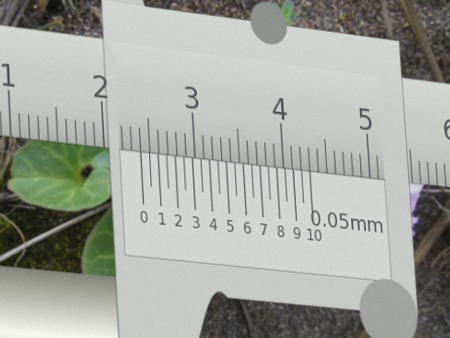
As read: **24.0** mm
